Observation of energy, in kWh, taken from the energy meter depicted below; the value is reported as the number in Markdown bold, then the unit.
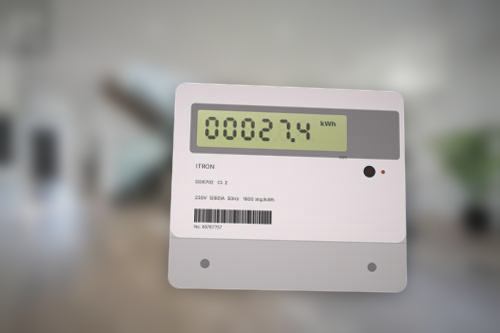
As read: **27.4** kWh
